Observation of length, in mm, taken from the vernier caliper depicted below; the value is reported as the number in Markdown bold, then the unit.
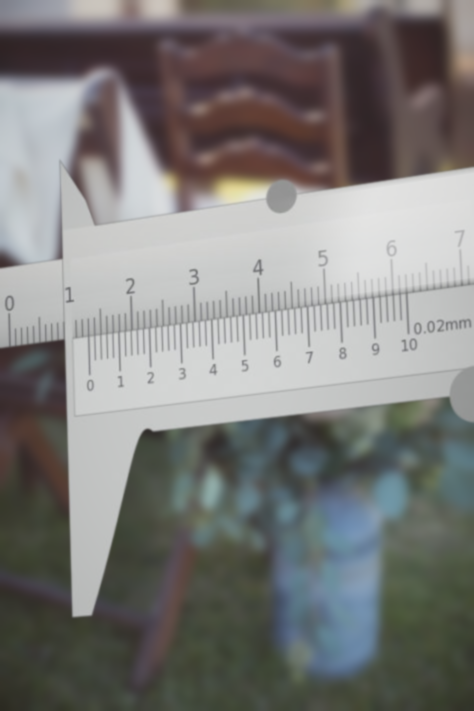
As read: **13.0** mm
